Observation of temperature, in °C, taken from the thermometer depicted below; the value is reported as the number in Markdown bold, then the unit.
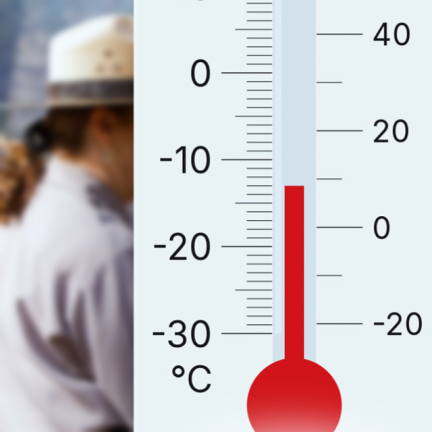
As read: **-13** °C
